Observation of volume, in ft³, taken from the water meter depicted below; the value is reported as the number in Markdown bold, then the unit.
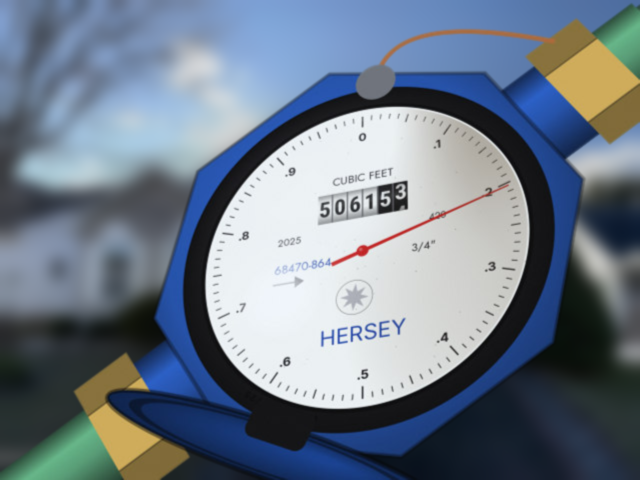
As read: **506153.20** ft³
